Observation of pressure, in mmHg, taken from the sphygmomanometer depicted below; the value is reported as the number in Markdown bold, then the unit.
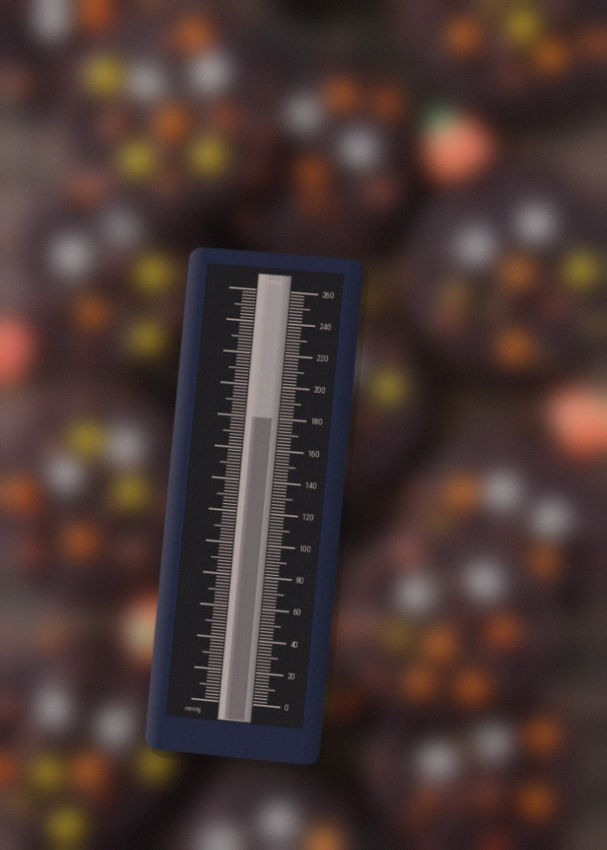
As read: **180** mmHg
